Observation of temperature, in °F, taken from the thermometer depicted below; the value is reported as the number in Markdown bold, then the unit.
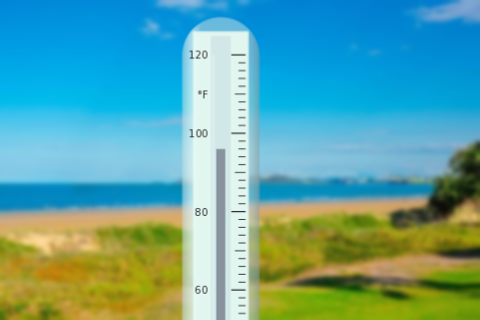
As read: **96** °F
